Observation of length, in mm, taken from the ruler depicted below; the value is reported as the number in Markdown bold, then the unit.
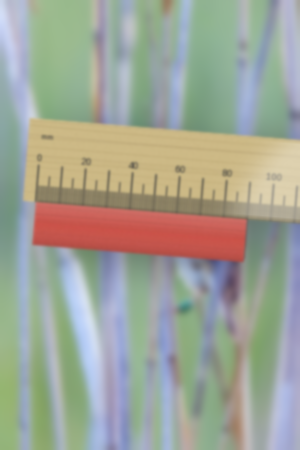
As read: **90** mm
